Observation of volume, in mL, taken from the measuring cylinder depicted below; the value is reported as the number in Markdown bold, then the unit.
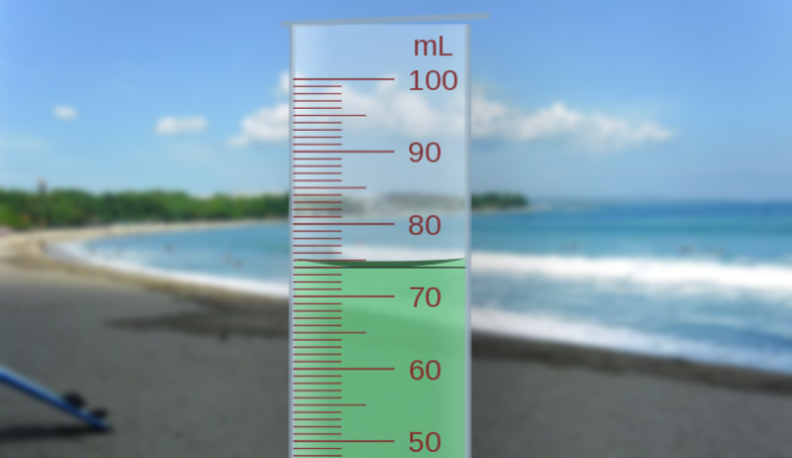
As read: **74** mL
